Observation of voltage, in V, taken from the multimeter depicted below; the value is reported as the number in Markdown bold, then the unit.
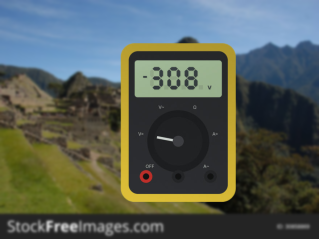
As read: **-308** V
